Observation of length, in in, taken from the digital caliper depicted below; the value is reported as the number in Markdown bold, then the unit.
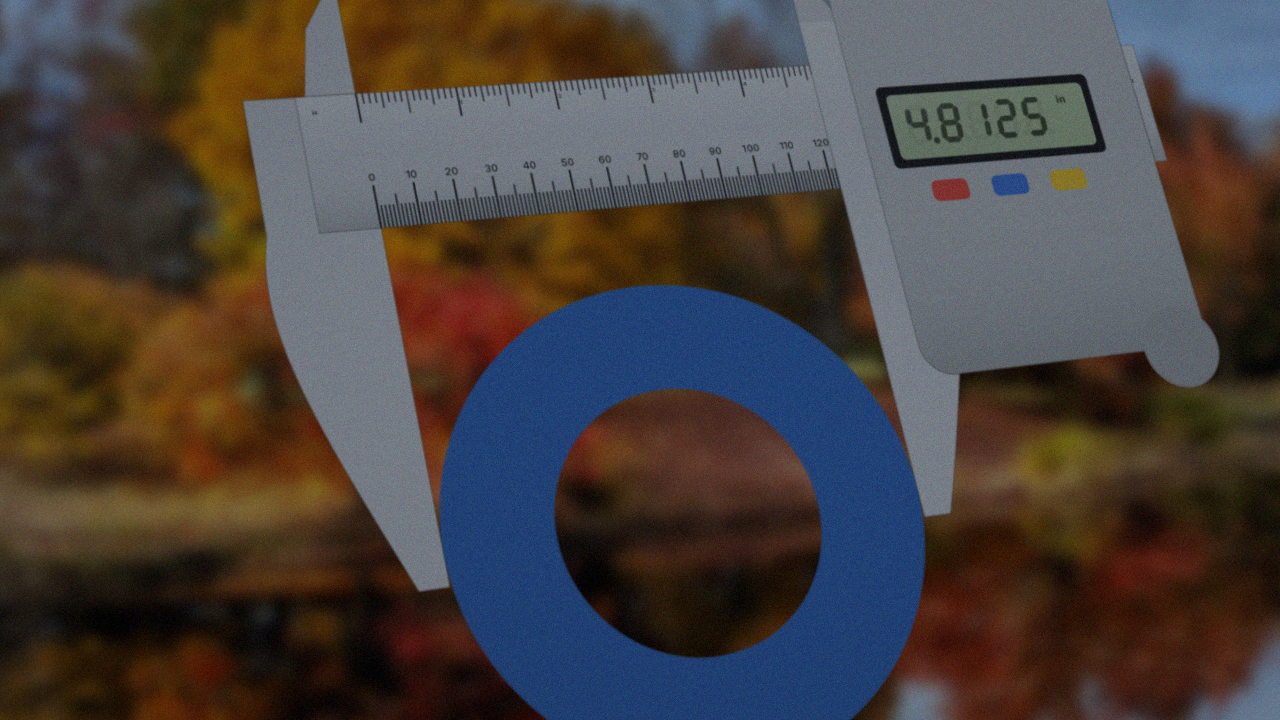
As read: **4.8125** in
